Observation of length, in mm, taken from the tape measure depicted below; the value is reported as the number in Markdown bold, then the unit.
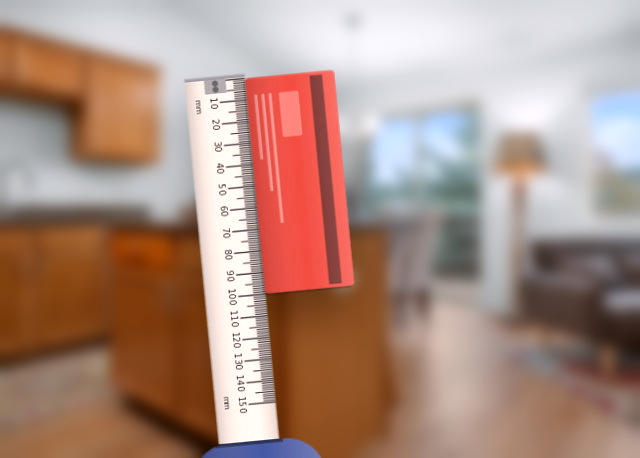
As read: **100** mm
